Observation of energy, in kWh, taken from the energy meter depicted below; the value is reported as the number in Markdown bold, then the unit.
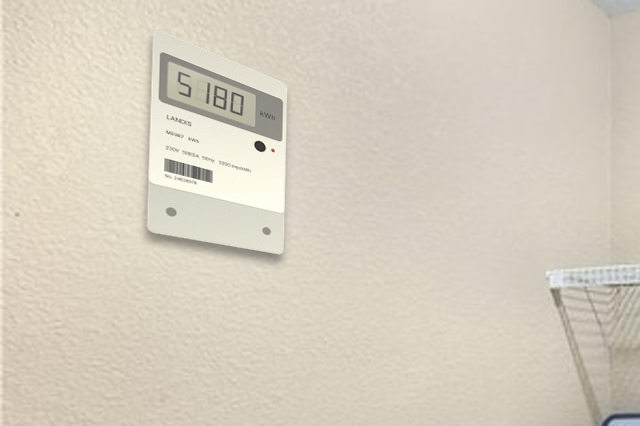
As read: **5180** kWh
